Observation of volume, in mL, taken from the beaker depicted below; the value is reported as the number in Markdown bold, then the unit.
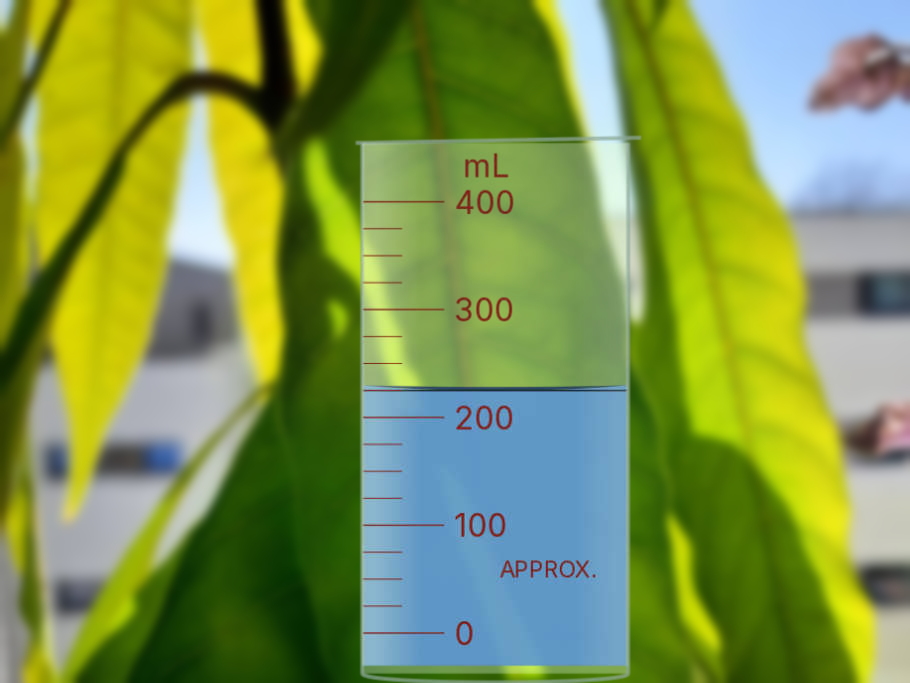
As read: **225** mL
